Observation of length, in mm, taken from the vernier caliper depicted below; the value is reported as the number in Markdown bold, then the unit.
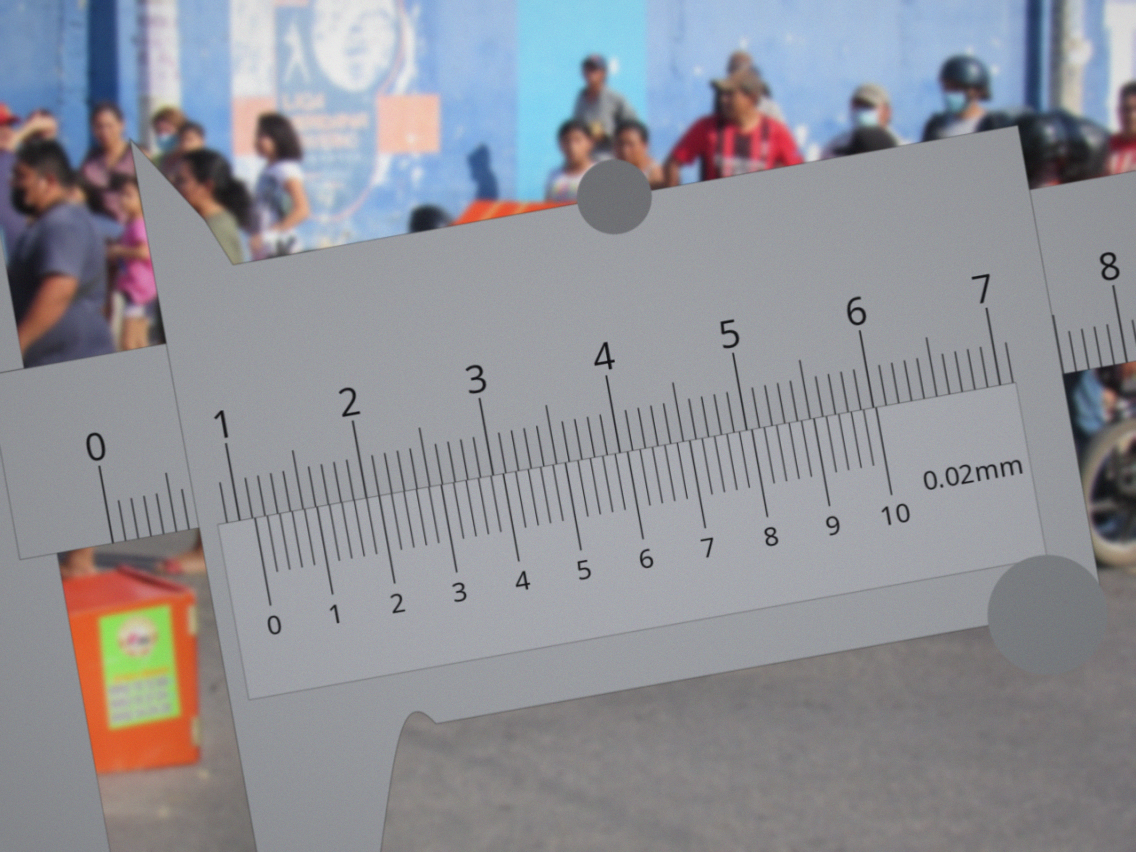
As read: **11.2** mm
